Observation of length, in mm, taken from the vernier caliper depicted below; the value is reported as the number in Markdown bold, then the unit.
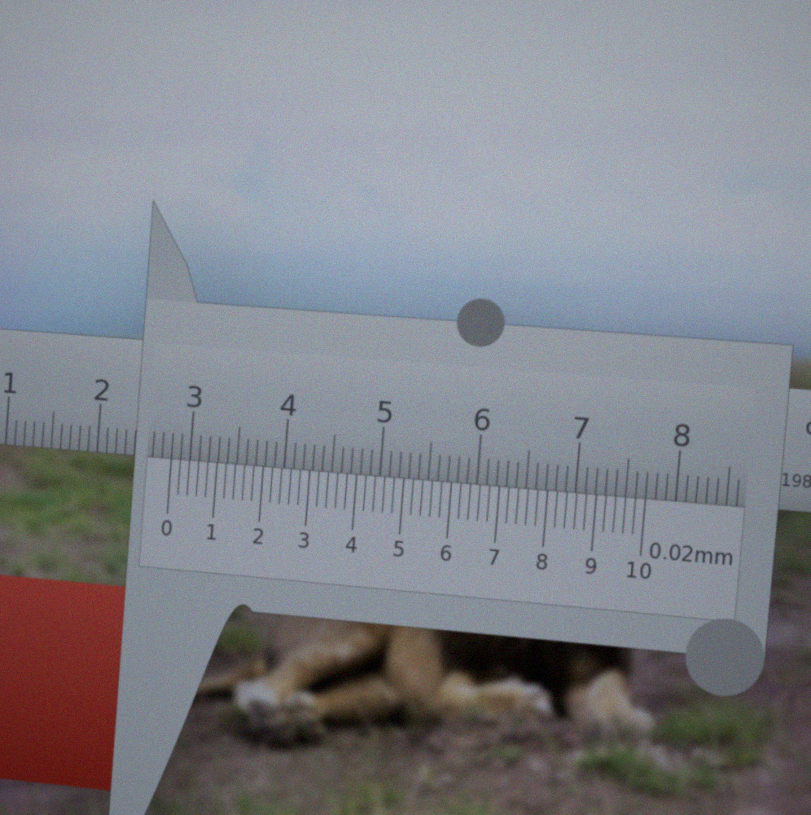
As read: **28.0** mm
